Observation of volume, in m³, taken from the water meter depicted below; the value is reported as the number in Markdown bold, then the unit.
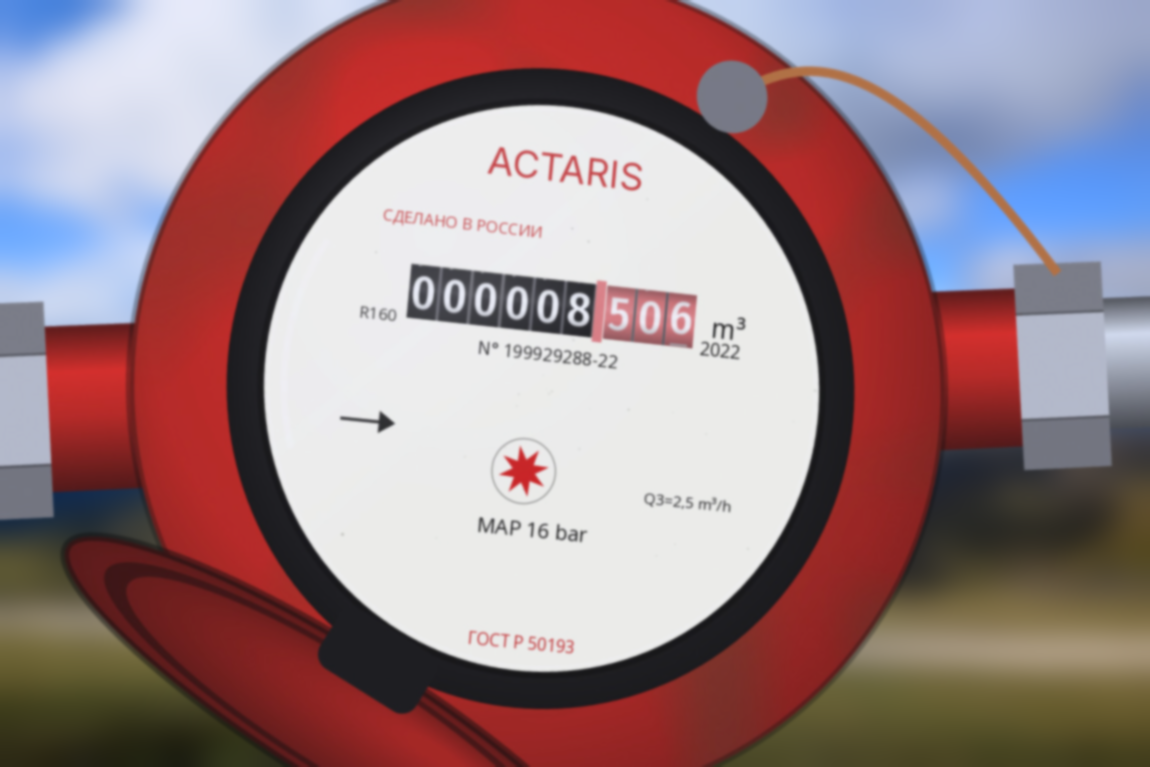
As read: **8.506** m³
